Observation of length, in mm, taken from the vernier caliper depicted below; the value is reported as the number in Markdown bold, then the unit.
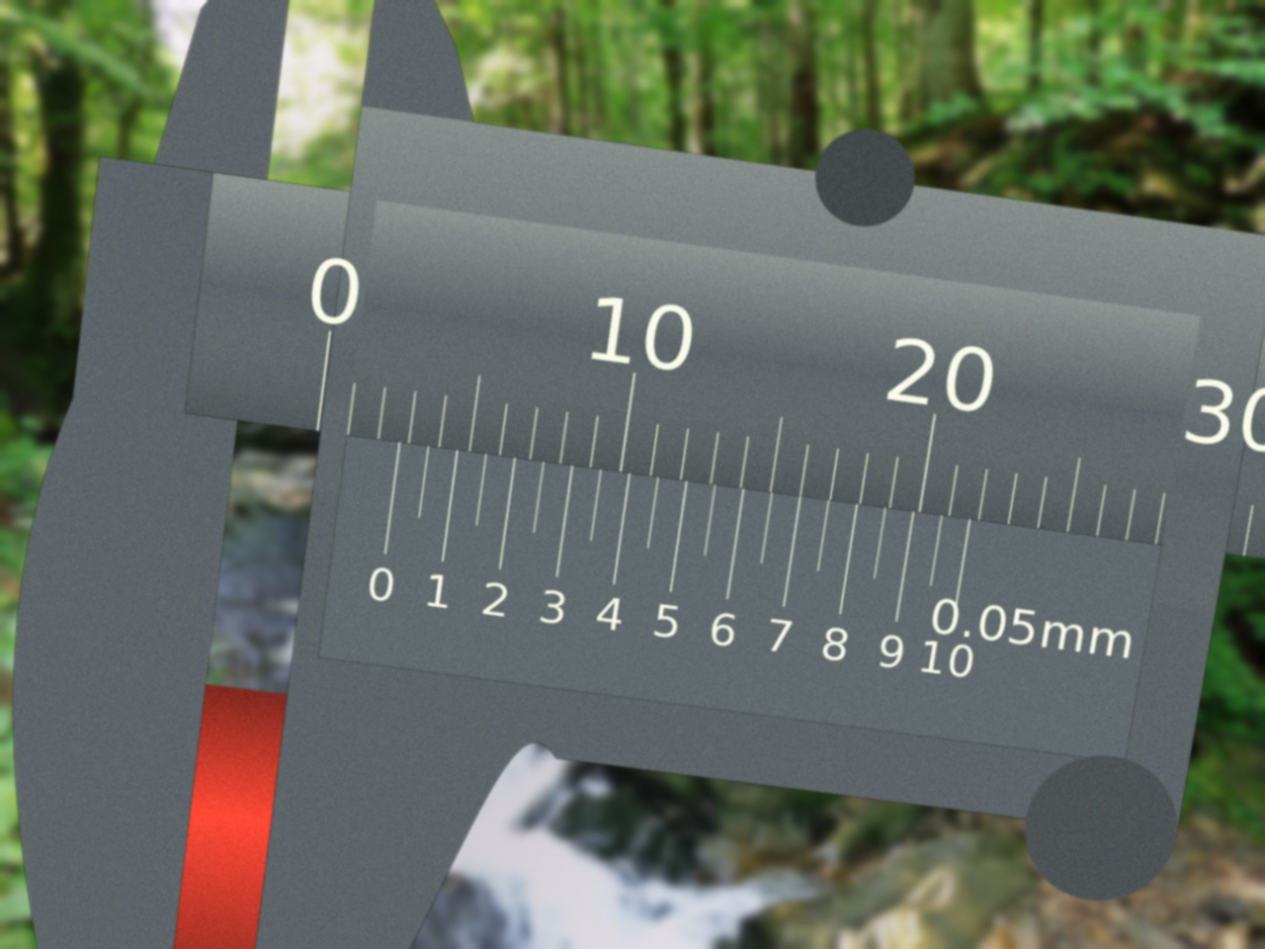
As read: **2.70** mm
